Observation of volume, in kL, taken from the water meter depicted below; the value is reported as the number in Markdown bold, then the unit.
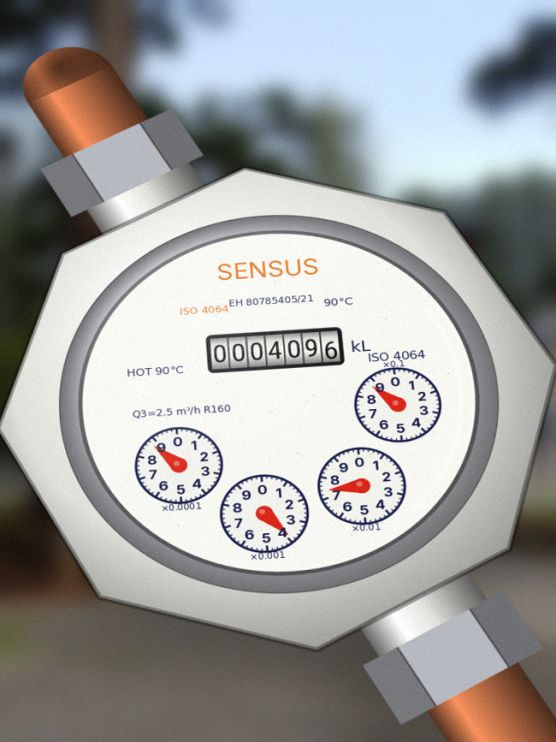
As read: **4095.8738** kL
